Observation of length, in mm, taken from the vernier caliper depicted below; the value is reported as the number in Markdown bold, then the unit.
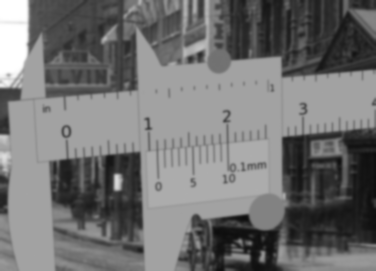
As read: **11.0** mm
